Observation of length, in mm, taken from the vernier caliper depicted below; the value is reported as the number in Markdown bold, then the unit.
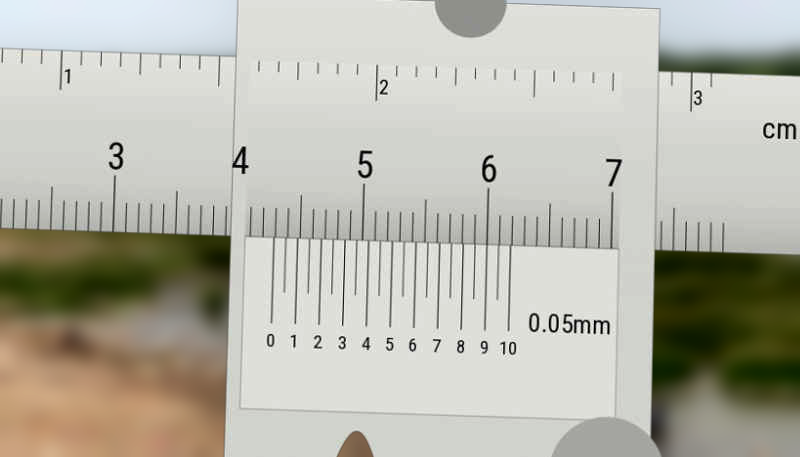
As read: **42.9** mm
